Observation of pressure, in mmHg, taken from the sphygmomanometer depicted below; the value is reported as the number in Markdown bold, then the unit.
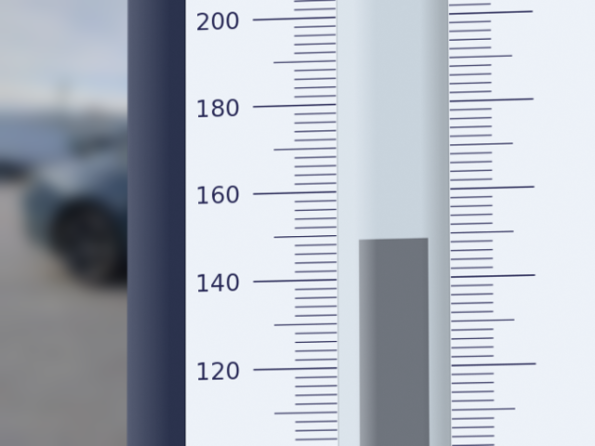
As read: **149** mmHg
